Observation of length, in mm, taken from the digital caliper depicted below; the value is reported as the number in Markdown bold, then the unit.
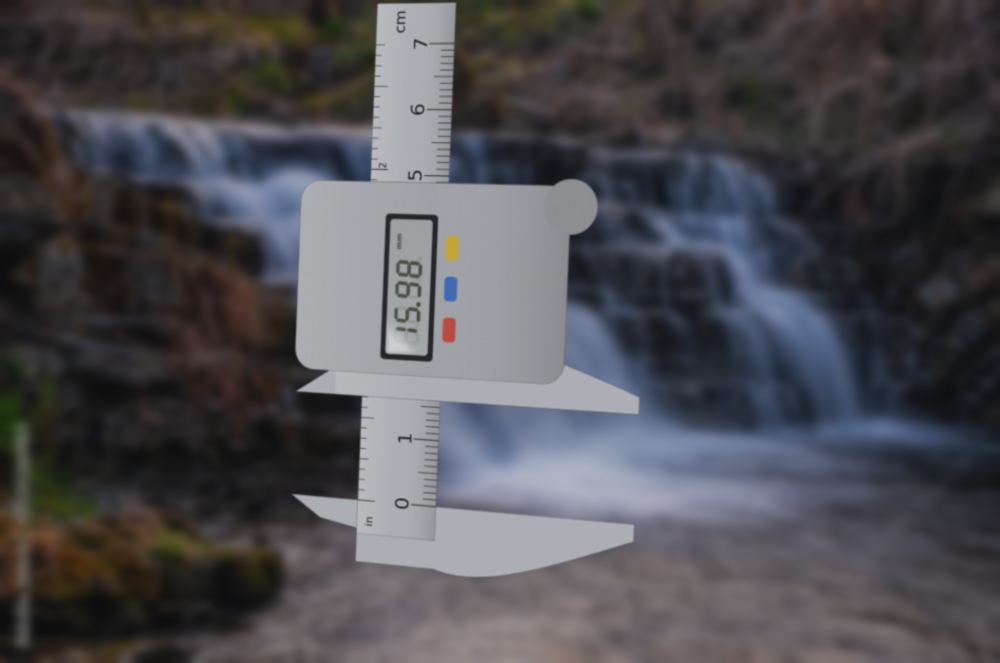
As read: **15.98** mm
